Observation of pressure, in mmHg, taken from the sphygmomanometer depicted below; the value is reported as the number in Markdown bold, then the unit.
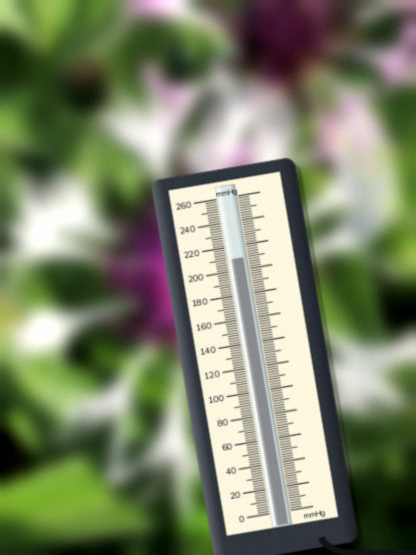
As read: **210** mmHg
